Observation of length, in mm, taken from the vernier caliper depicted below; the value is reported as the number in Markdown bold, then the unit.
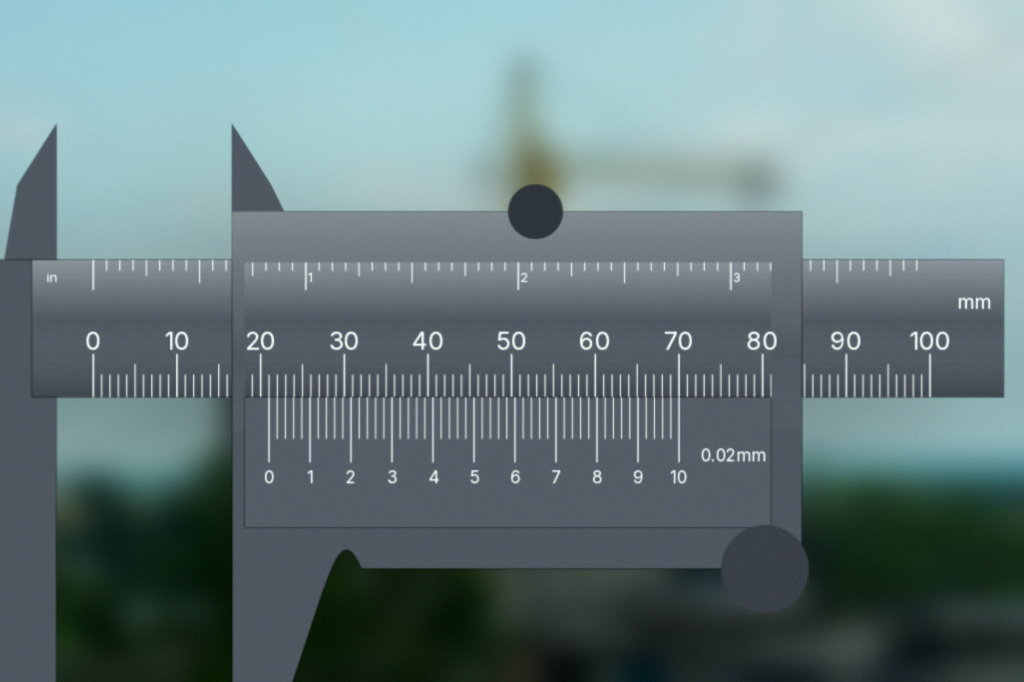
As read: **21.0** mm
